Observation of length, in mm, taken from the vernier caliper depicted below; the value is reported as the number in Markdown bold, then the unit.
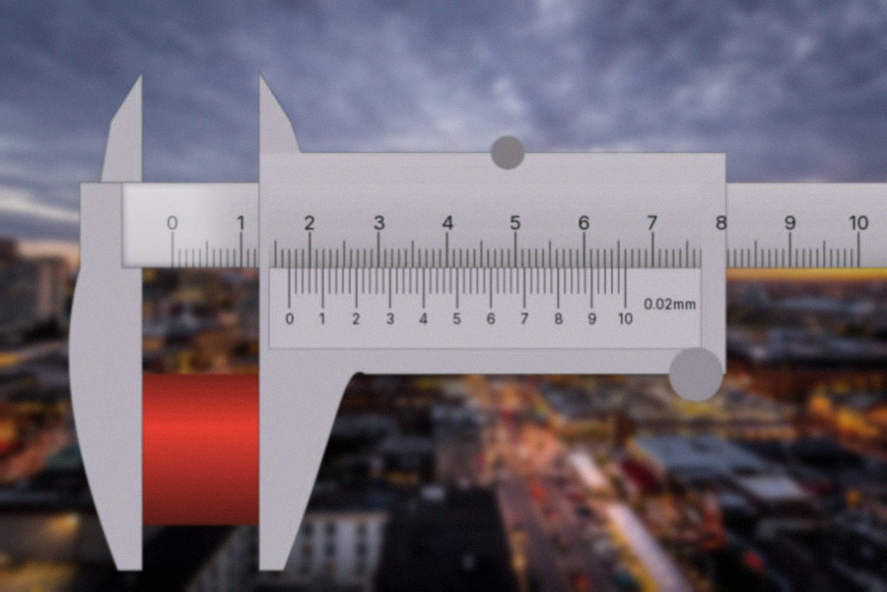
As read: **17.0** mm
